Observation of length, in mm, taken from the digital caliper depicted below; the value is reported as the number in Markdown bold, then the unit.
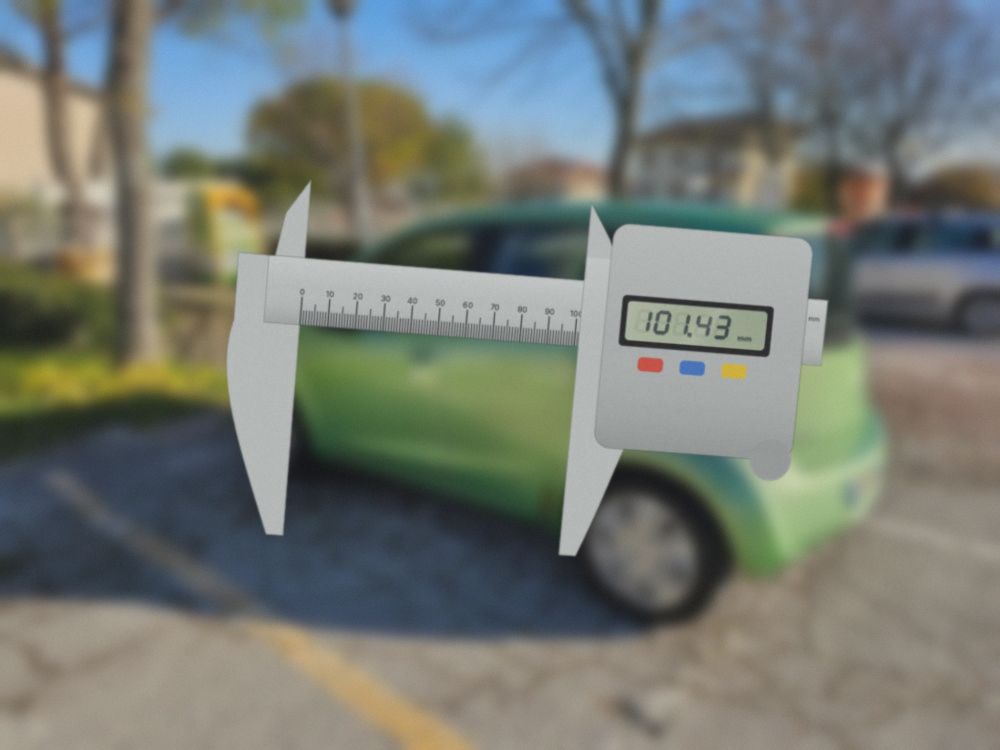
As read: **101.43** mm
